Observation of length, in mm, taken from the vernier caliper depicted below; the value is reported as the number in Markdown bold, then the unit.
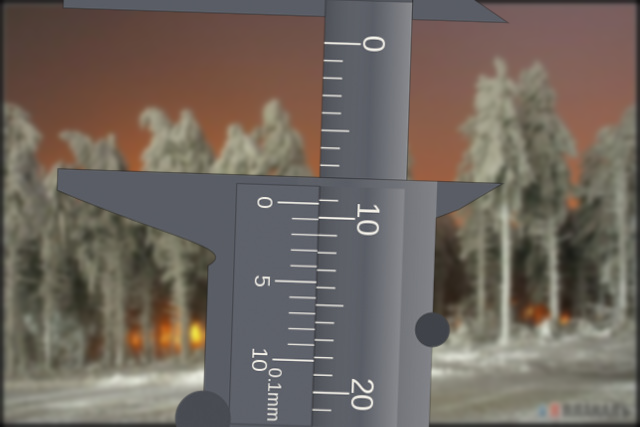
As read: **9.2** mm
